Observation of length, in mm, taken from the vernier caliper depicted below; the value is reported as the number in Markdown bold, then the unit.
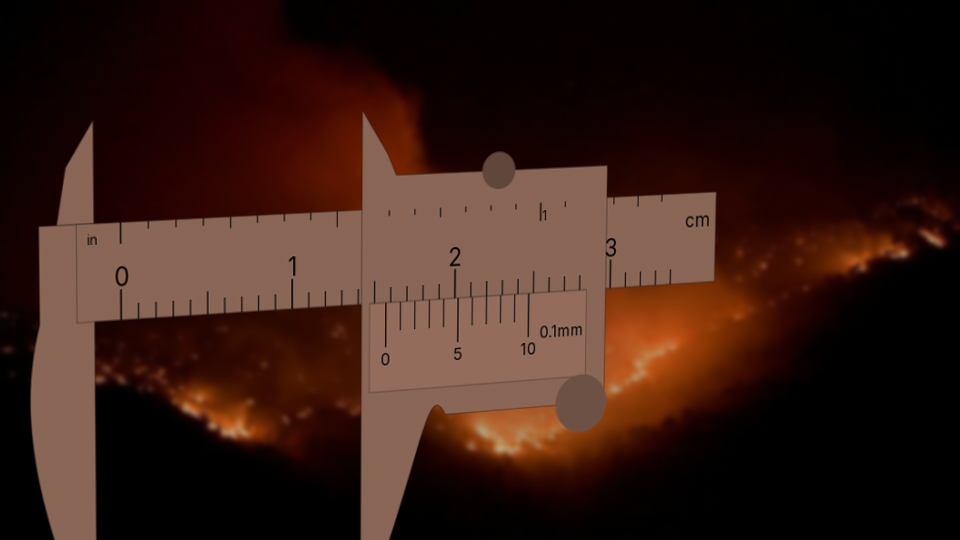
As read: **15.7** mm
